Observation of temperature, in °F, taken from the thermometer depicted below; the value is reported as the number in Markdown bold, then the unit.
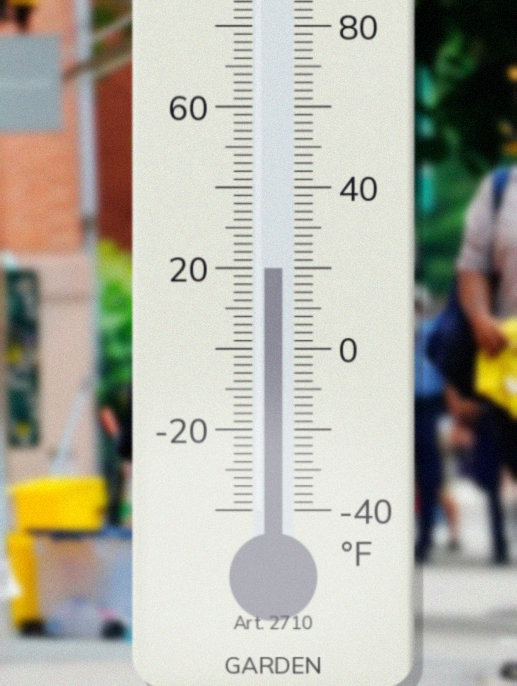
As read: **20** °F
